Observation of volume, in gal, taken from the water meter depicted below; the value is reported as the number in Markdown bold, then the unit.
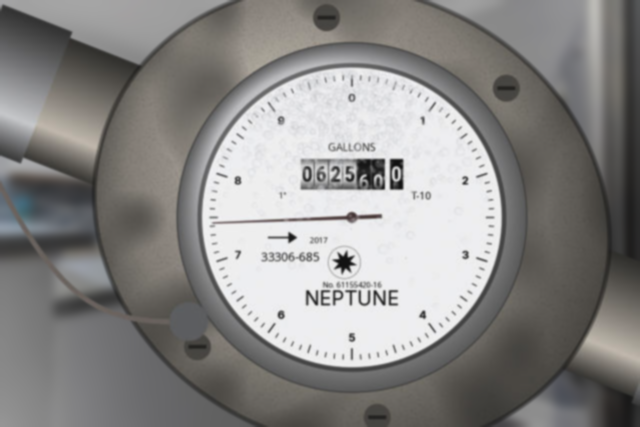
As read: **625597.4** gal
